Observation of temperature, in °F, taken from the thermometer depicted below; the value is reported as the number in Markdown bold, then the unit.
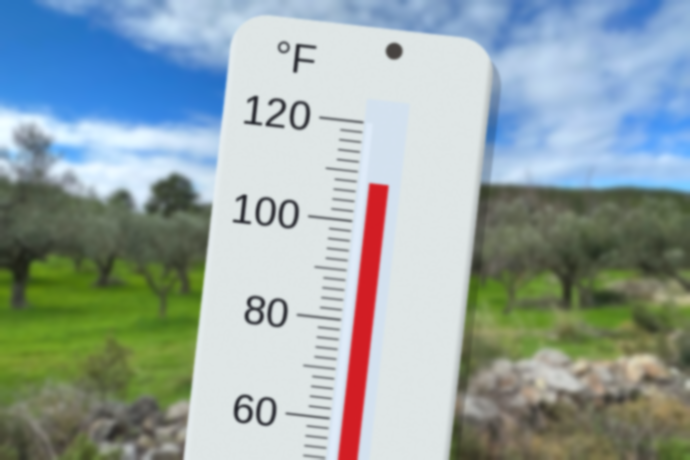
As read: **108** °F
